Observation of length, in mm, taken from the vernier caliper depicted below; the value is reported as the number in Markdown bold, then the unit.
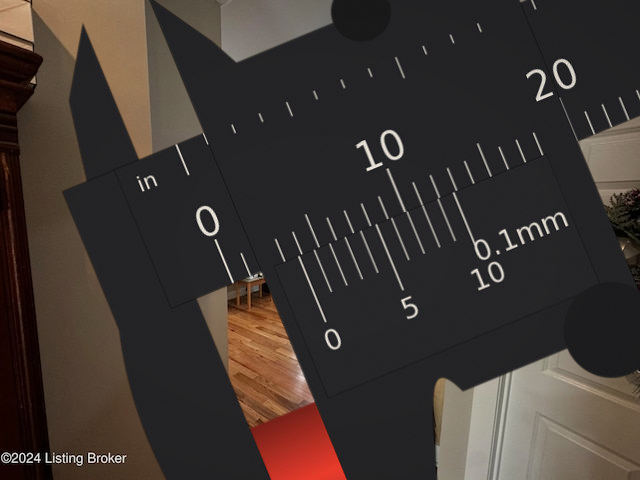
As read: **3.8** mm
